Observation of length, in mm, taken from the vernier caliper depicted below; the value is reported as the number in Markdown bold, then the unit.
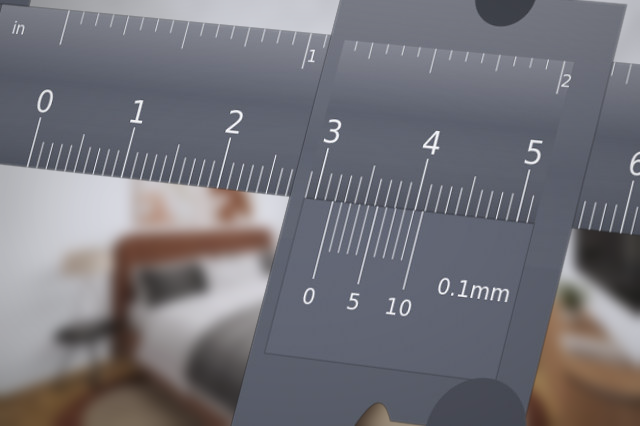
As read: **31.8** mm
